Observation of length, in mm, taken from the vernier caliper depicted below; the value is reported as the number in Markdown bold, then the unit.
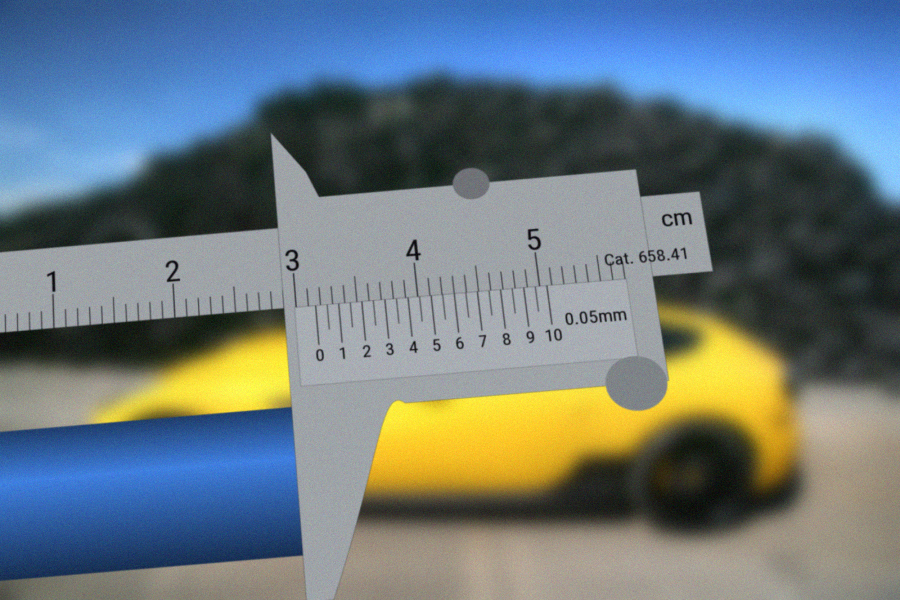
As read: **31.6** mm
